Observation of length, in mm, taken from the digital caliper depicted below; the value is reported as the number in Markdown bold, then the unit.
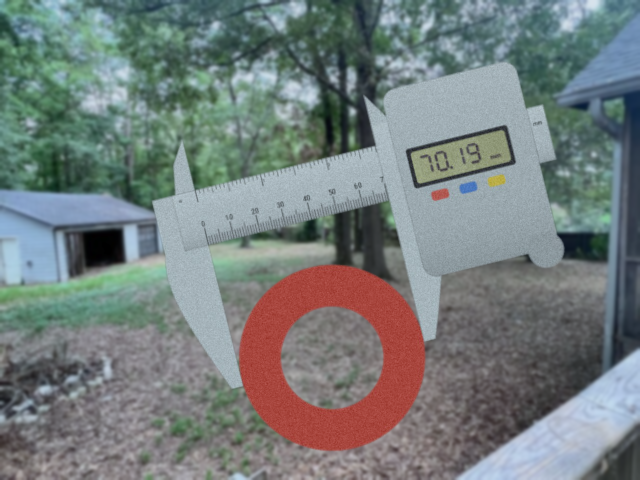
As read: **70.19** mm
